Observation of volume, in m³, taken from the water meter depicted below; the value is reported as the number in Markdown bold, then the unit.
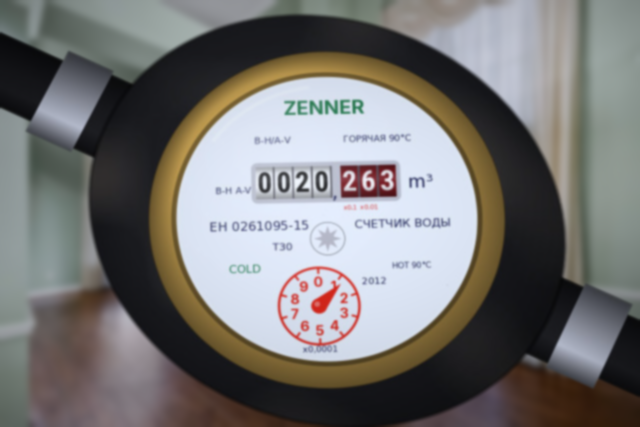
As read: **20.2631** m³
